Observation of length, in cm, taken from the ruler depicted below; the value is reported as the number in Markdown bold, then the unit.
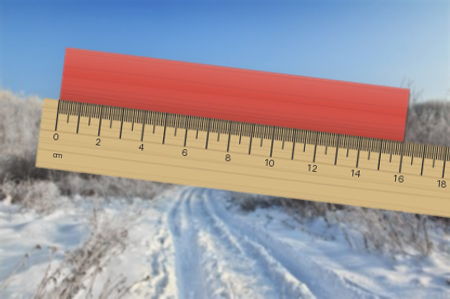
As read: **16** cm
